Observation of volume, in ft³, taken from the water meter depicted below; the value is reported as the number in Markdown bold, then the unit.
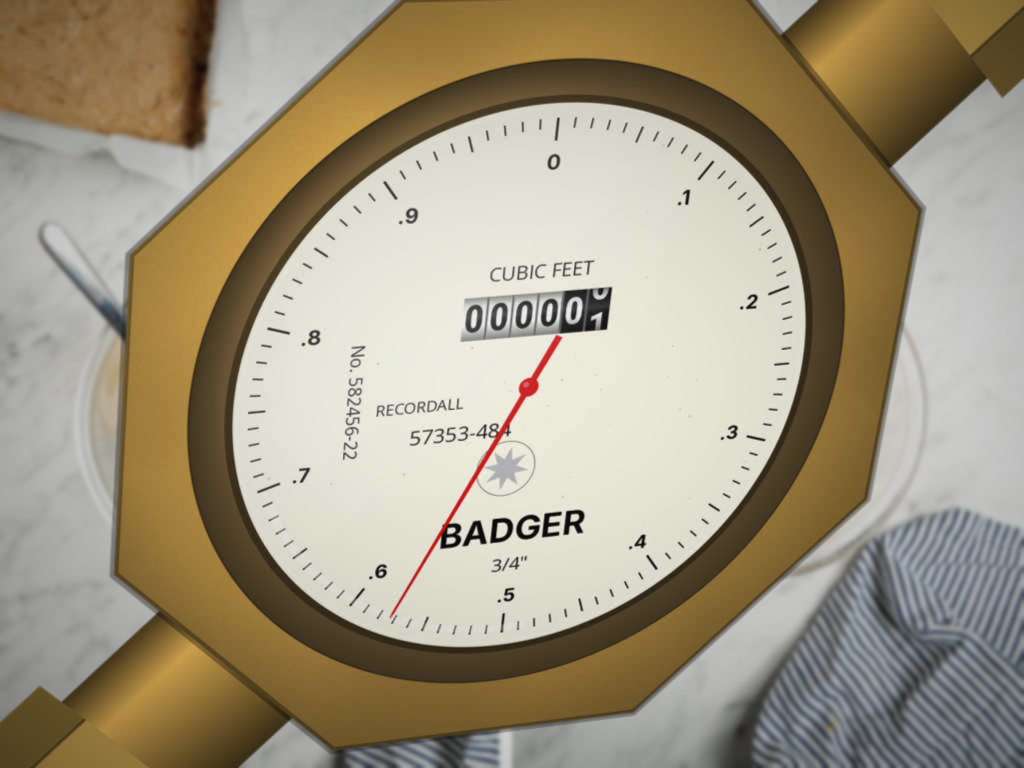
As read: **0.57** ft³
